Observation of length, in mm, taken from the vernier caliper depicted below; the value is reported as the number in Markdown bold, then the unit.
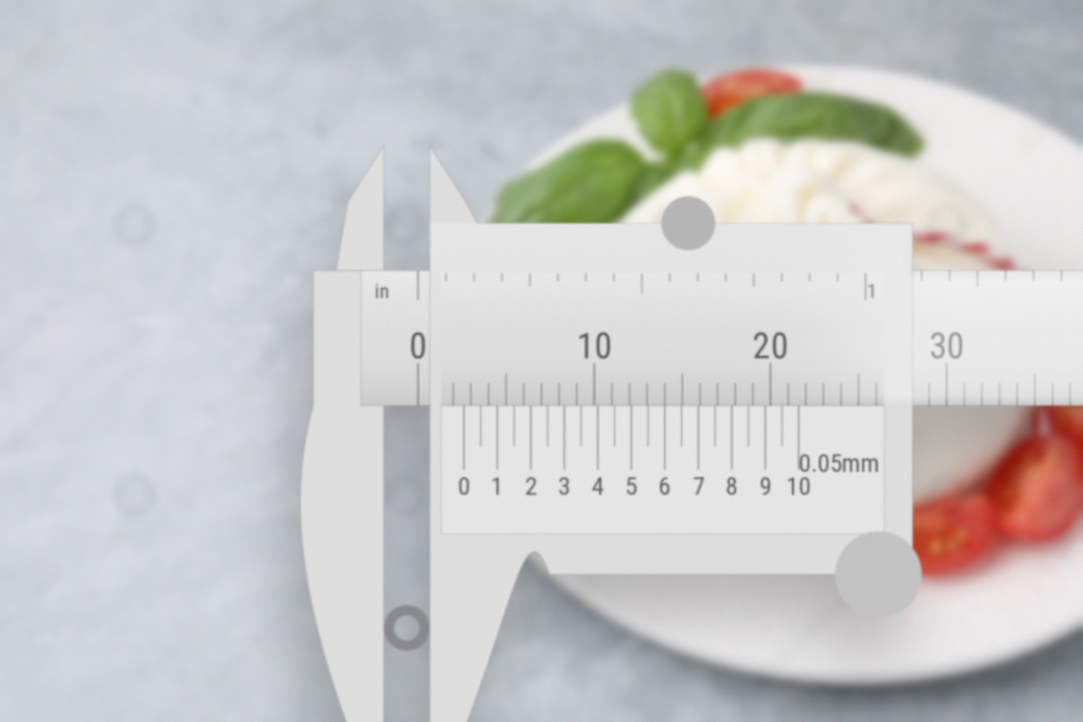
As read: **2.6** mm
